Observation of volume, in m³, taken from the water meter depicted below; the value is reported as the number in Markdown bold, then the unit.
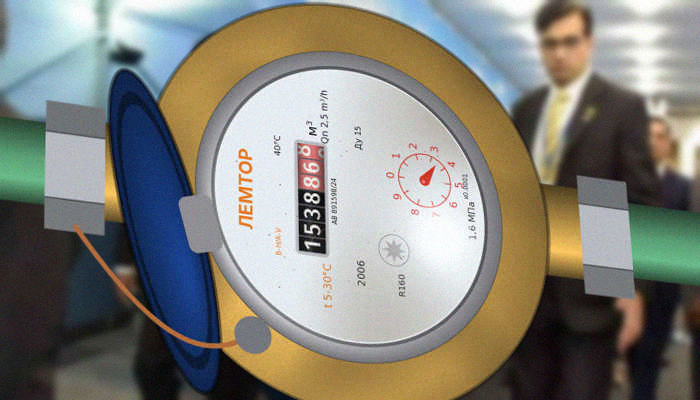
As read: **1538.8683** m³
